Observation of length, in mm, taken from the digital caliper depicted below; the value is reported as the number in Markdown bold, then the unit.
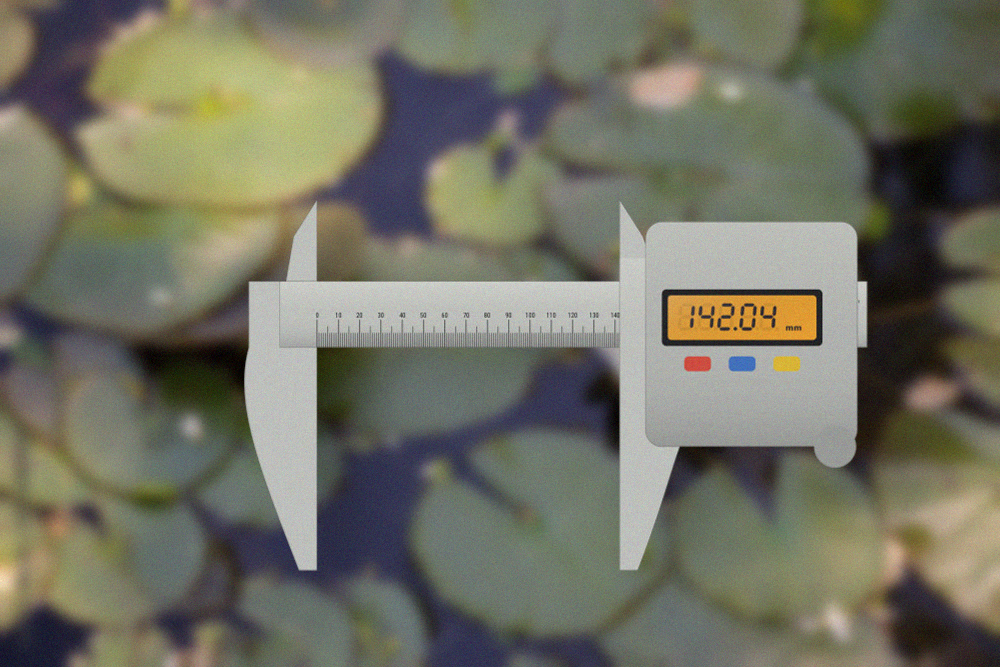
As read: **142.04** mm
